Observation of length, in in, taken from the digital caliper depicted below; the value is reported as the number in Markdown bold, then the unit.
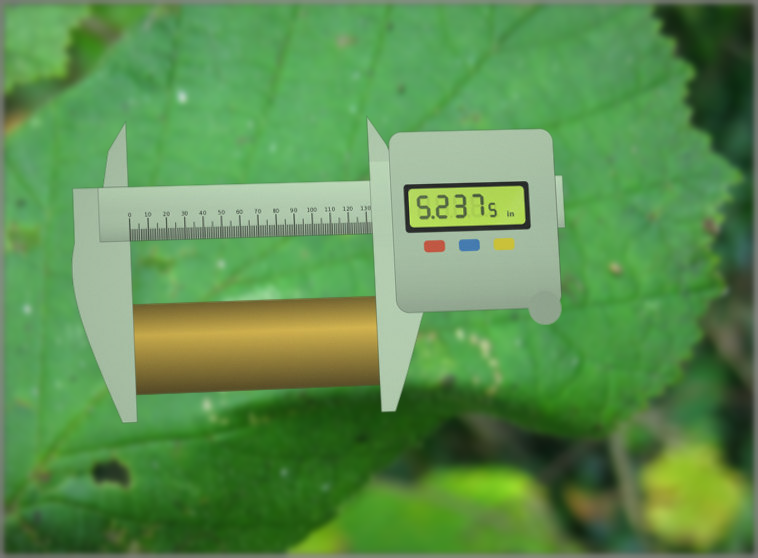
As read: **5.2375** in
